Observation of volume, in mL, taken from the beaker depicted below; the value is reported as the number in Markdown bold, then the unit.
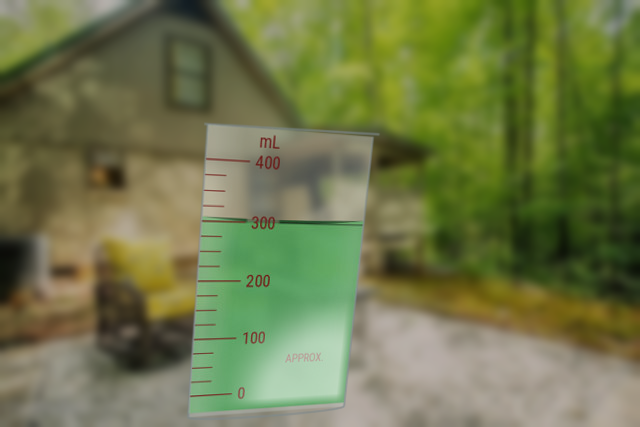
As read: **300** mL
